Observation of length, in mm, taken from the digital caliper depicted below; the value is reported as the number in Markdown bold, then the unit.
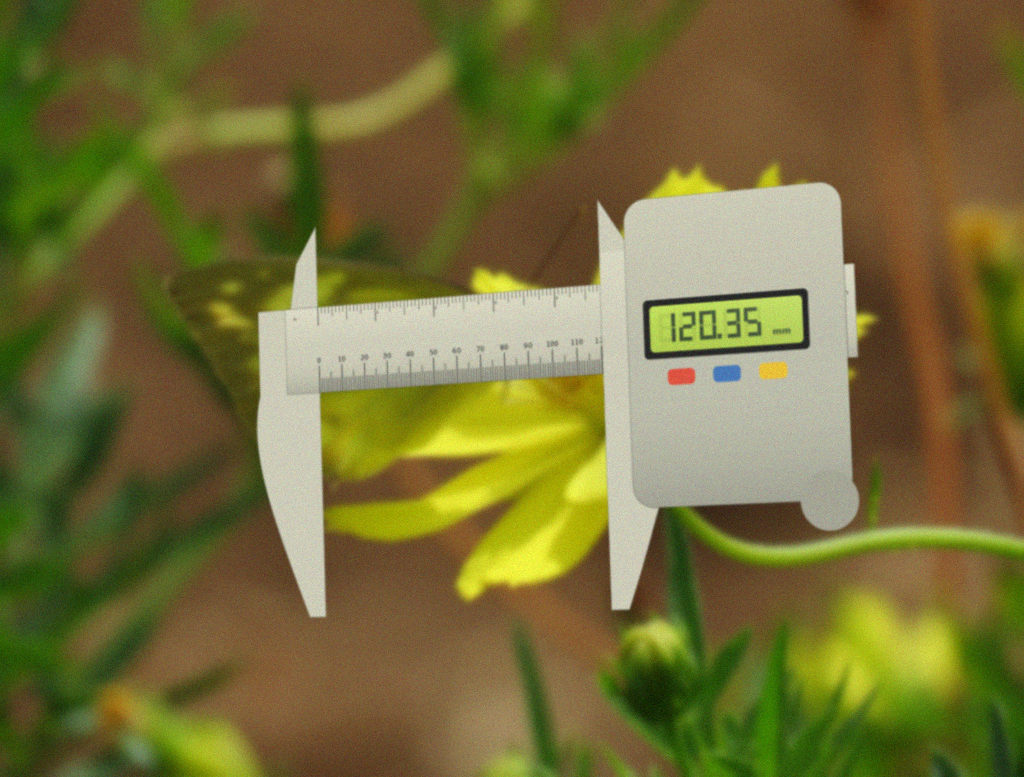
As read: **120.35** mm
